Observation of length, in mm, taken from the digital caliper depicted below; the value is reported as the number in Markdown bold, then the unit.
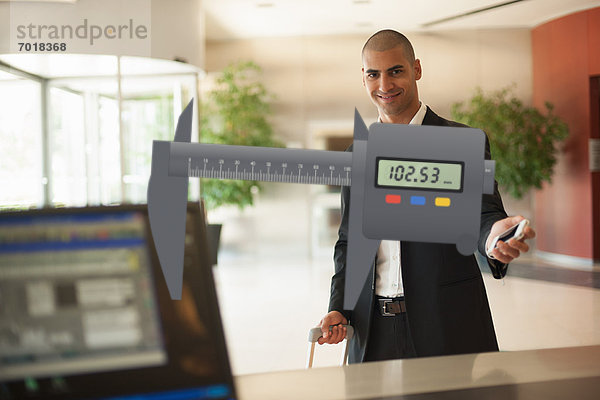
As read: **102.53** mm
